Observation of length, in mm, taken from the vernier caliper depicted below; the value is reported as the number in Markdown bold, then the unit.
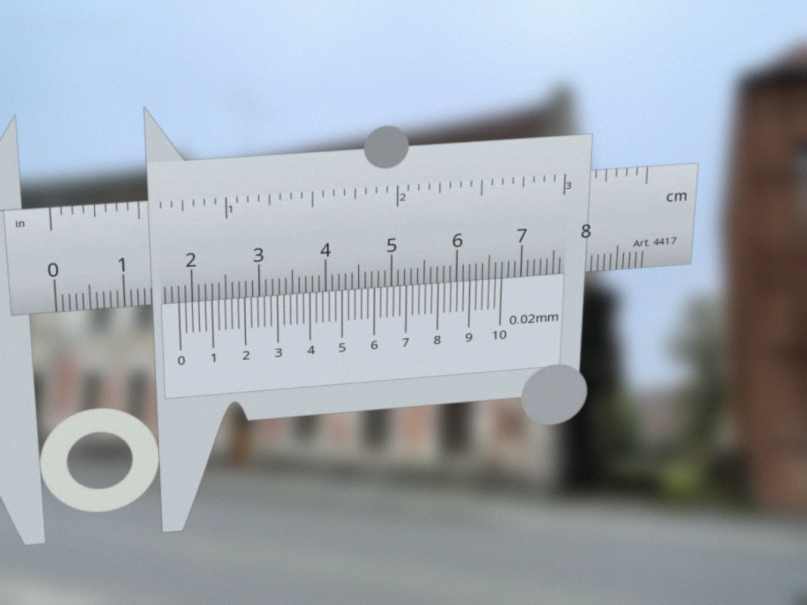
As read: **18.0** mm
